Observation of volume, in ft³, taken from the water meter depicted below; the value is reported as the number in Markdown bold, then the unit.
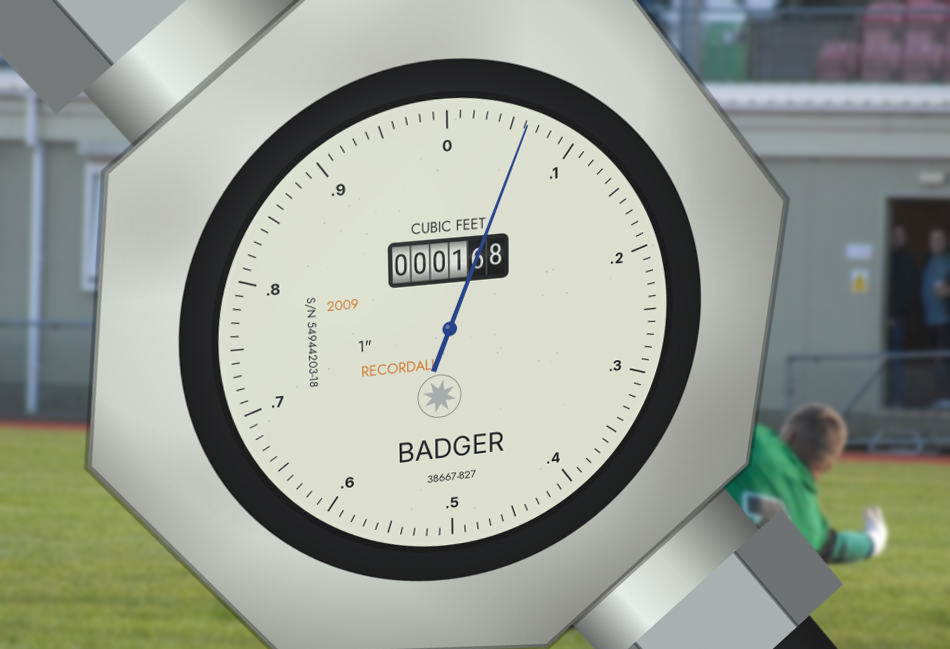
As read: **168.06** ft³
